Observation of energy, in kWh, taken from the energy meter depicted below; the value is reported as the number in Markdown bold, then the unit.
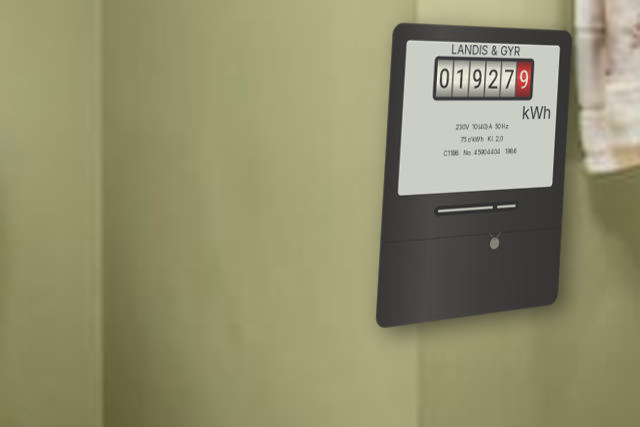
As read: **1927.9** kWh
